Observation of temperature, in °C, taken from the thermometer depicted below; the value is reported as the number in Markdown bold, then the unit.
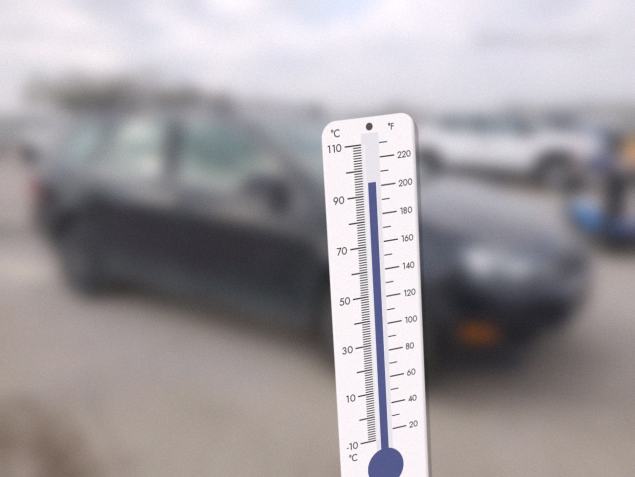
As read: **95** °C
